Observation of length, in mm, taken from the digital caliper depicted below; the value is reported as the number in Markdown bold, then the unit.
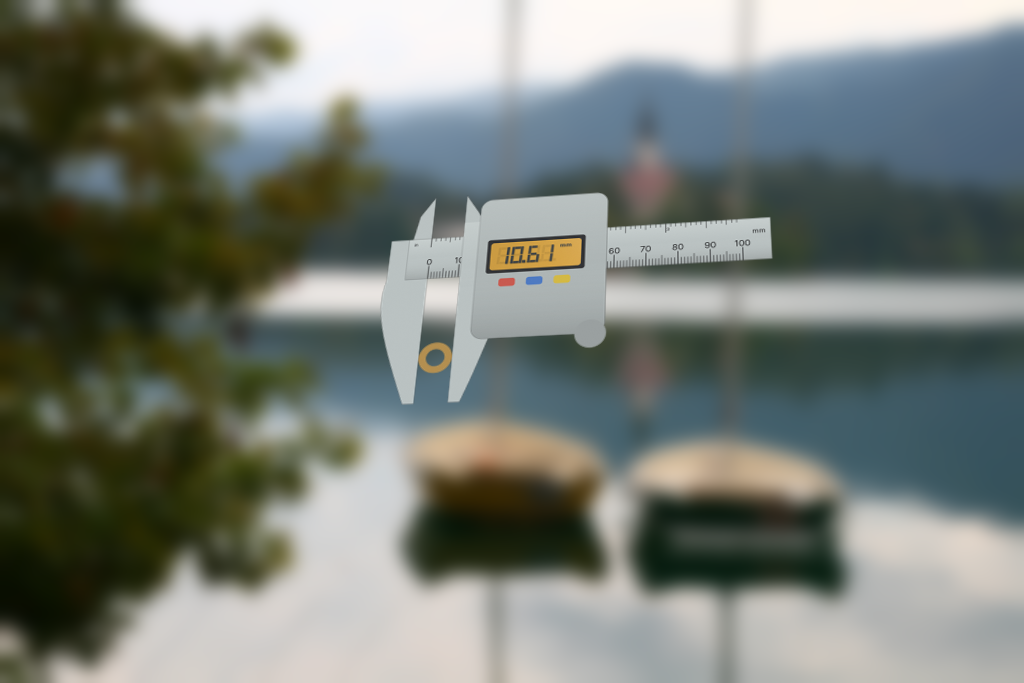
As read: **10.61** mm
